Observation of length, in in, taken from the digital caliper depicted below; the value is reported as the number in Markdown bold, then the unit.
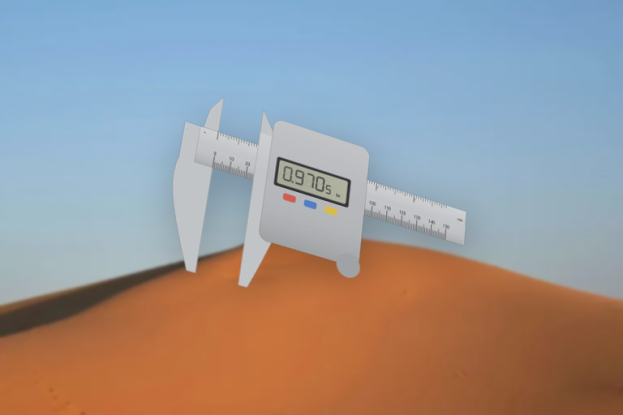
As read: **0.9705** in
